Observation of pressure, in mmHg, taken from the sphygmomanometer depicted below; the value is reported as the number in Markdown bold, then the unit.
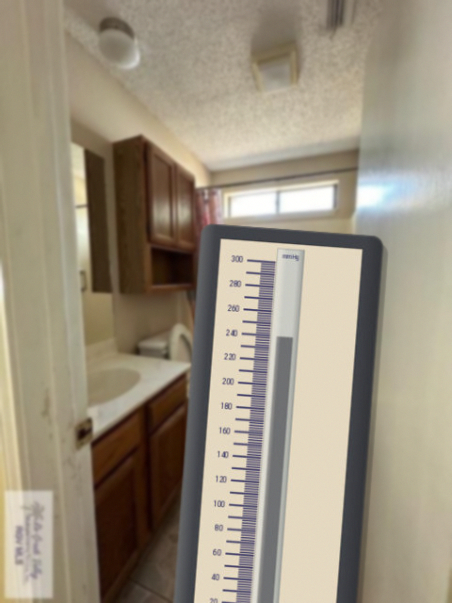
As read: **240** mmHg
